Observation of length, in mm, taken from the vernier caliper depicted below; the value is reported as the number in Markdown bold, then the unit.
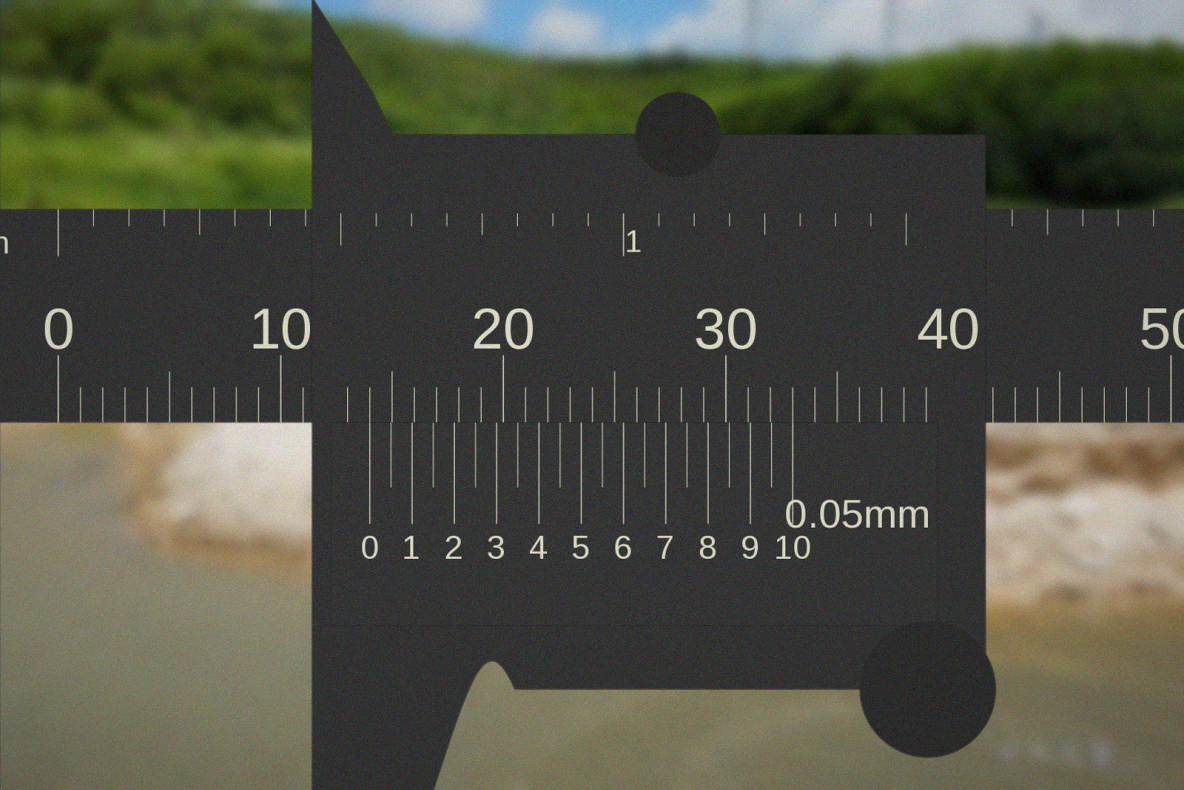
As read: **14.00** mm
